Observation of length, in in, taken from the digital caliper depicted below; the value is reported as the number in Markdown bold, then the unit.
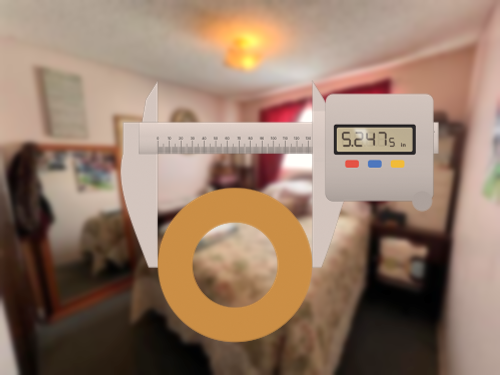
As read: **5.2475** in
